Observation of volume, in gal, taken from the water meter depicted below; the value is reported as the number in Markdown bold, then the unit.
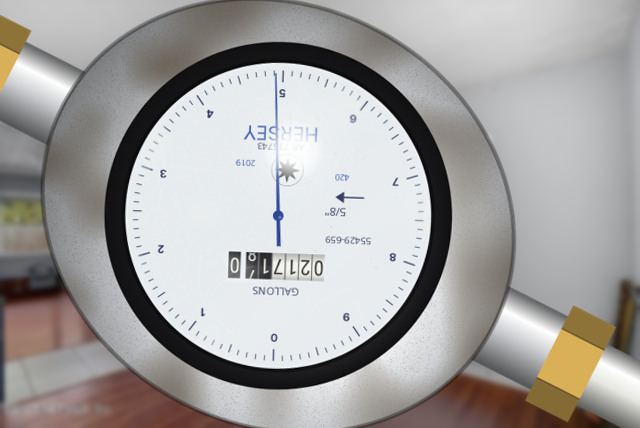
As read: **217174.9** gal
